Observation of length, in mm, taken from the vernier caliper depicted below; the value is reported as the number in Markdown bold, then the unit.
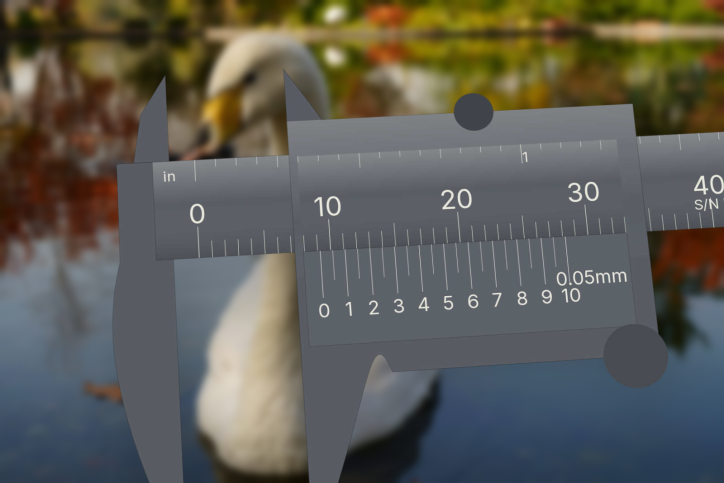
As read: **9.2** mm
